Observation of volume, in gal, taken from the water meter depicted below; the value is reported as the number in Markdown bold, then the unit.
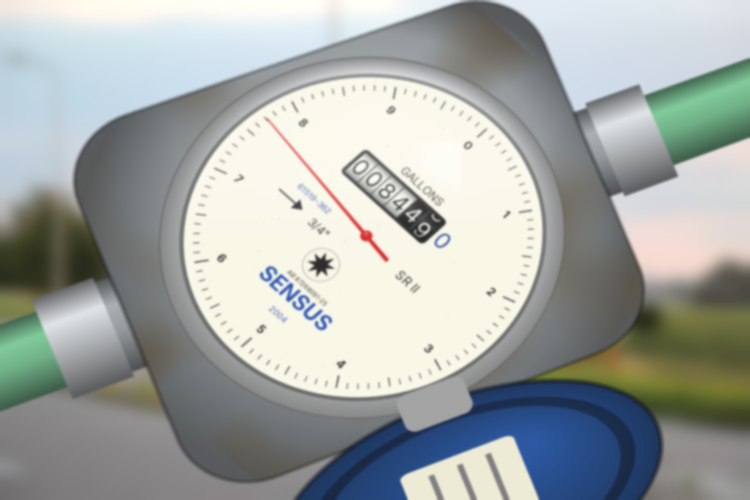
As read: **84487.7** gal
